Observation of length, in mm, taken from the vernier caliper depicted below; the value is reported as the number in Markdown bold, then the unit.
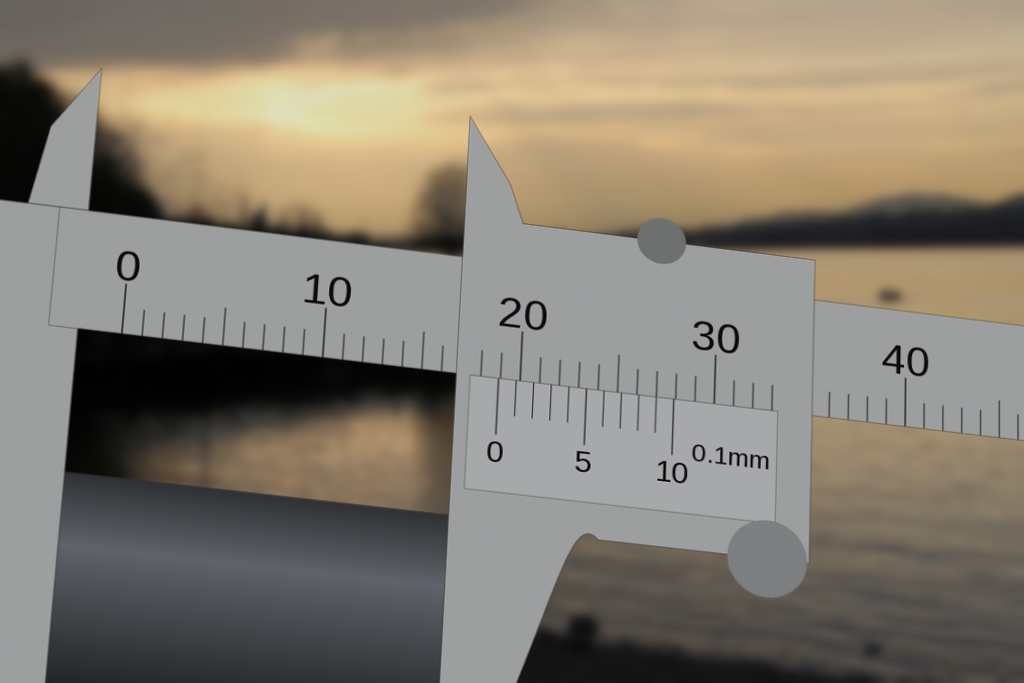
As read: **18.9** mm
